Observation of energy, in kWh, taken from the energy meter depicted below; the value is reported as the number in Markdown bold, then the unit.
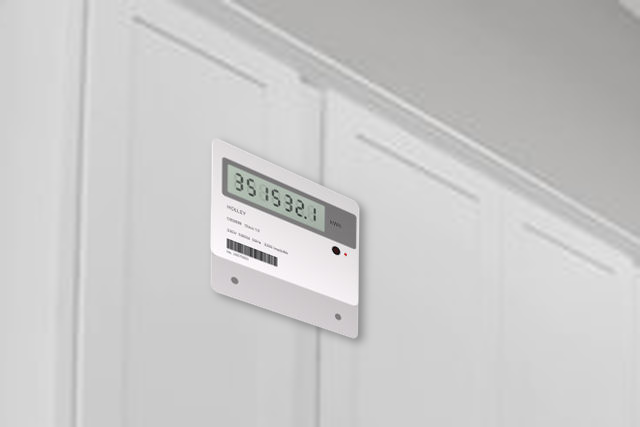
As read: **351532.1** kWh
